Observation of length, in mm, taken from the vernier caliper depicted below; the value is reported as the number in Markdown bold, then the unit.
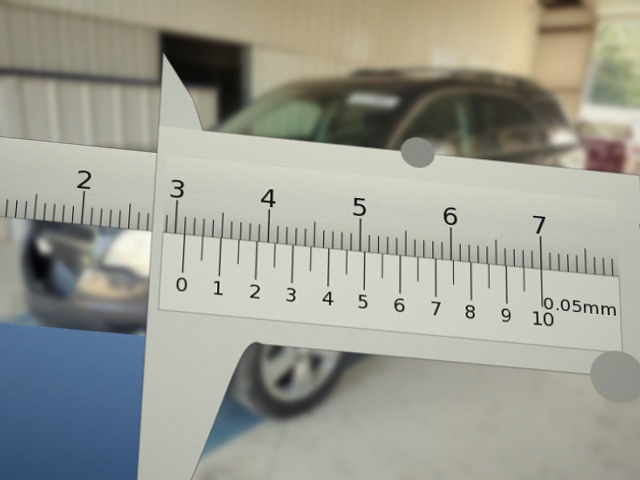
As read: **31.0** mm
